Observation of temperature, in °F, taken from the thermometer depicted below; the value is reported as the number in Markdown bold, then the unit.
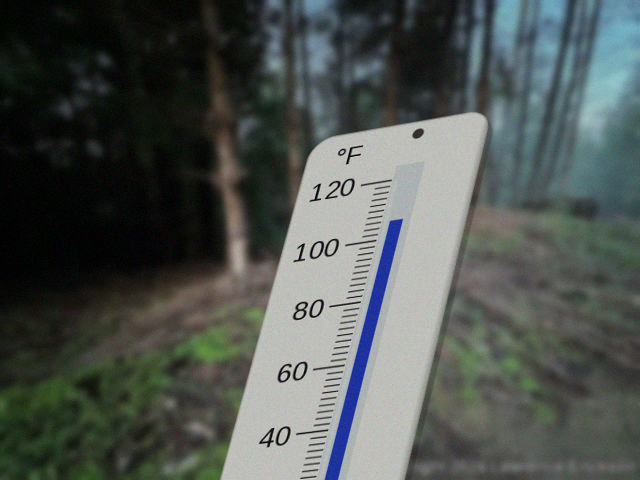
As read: **106** °F
